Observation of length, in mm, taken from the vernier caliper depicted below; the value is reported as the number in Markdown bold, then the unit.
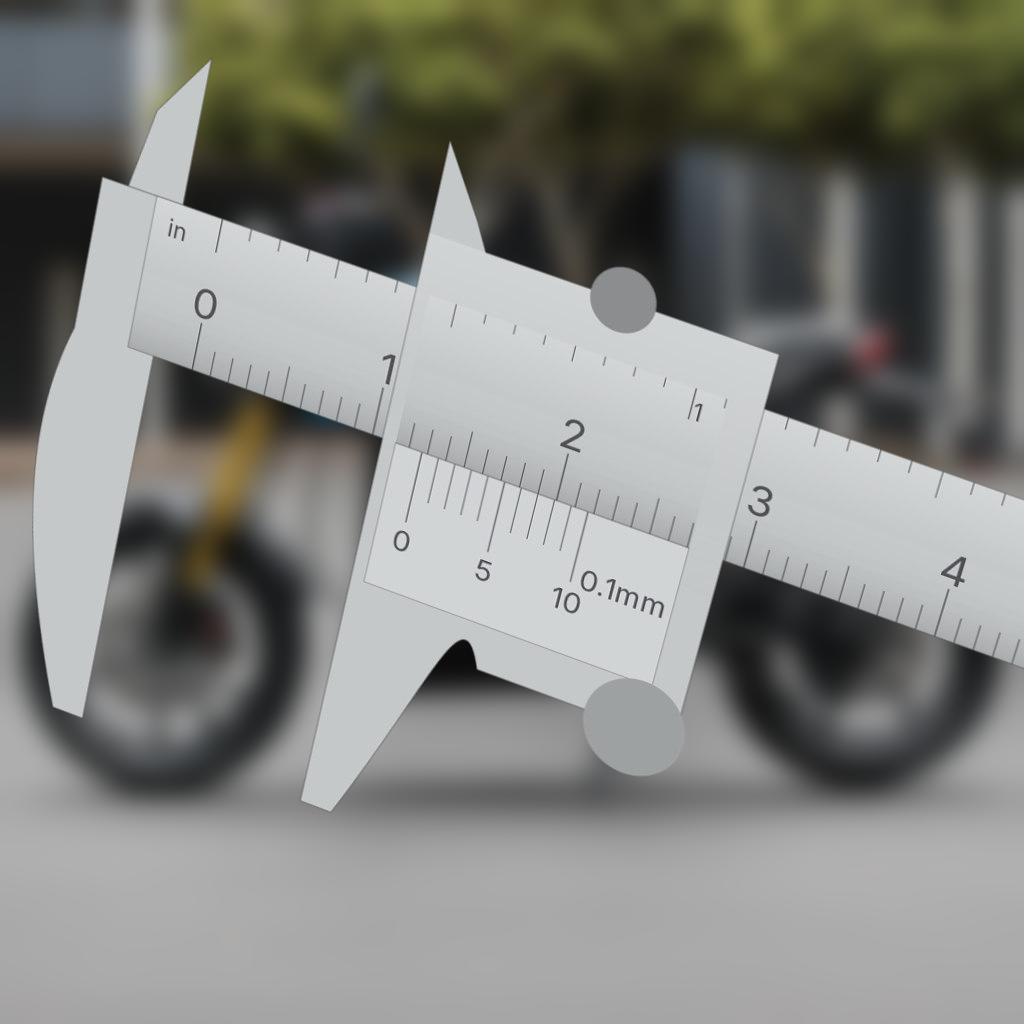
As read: **12.7** mm
